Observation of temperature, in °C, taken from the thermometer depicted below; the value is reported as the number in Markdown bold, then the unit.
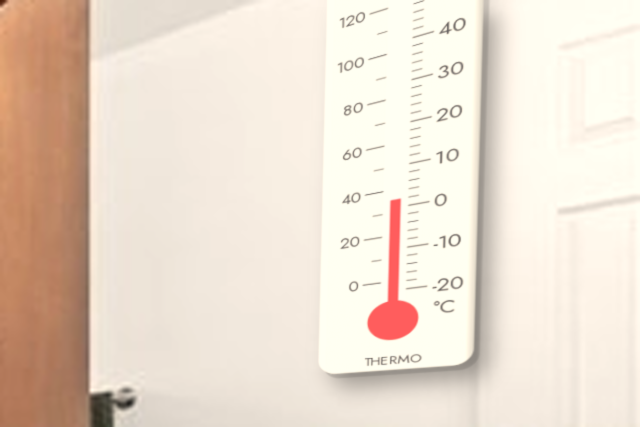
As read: **2** °C
